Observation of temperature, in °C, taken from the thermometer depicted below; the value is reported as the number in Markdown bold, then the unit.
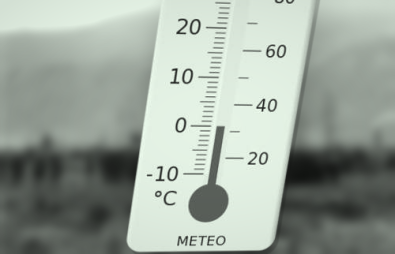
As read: **0** °C
